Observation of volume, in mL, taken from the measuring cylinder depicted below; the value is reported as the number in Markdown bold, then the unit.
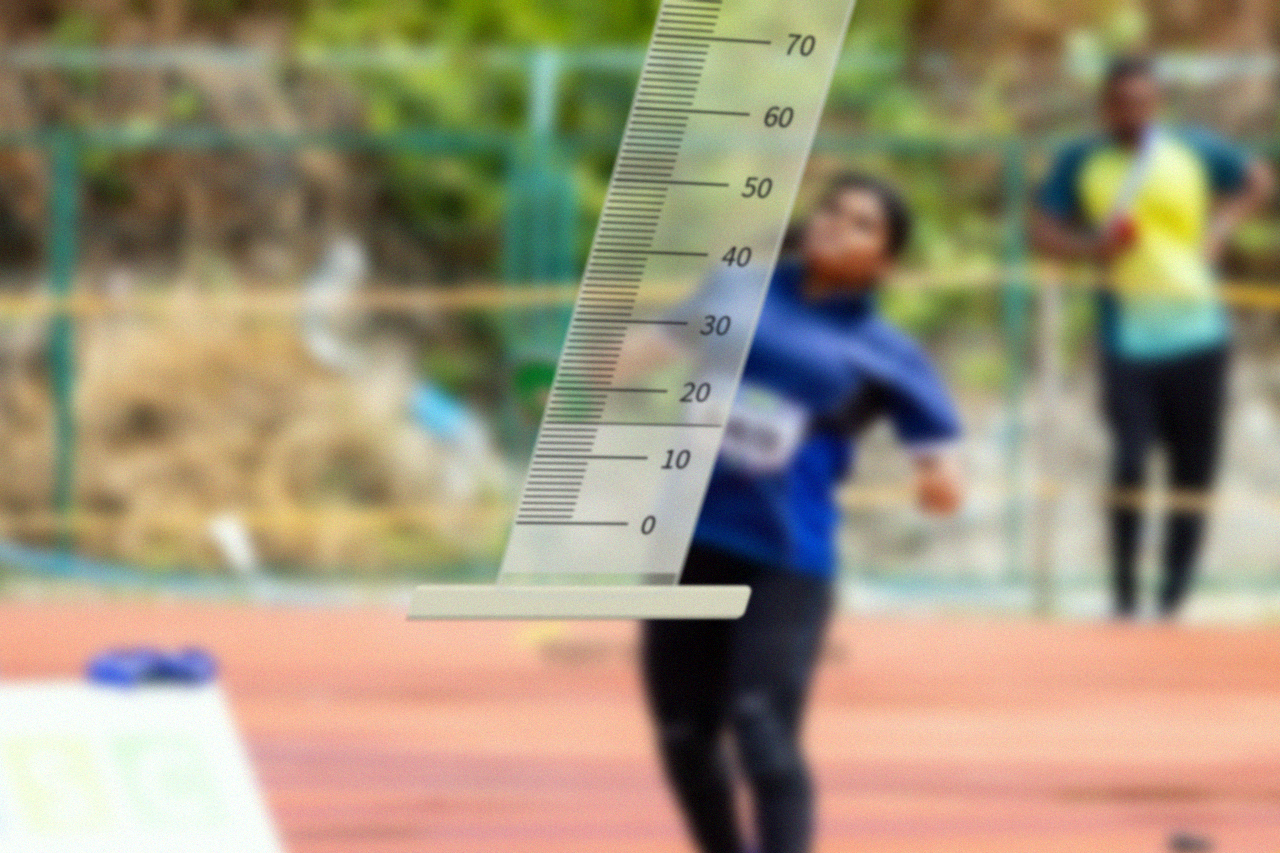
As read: **15** mL
